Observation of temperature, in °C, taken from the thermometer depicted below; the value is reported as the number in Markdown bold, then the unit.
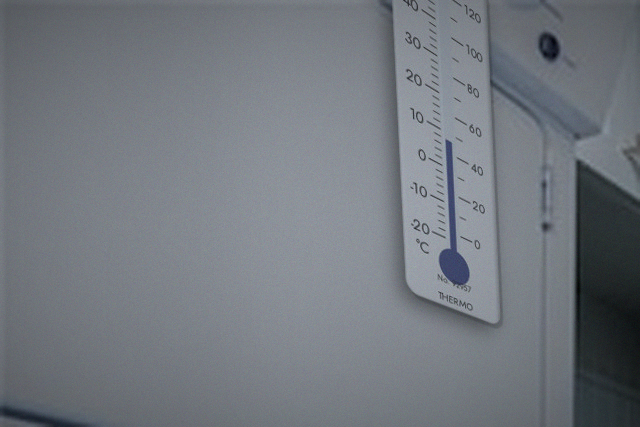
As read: **8** °C
